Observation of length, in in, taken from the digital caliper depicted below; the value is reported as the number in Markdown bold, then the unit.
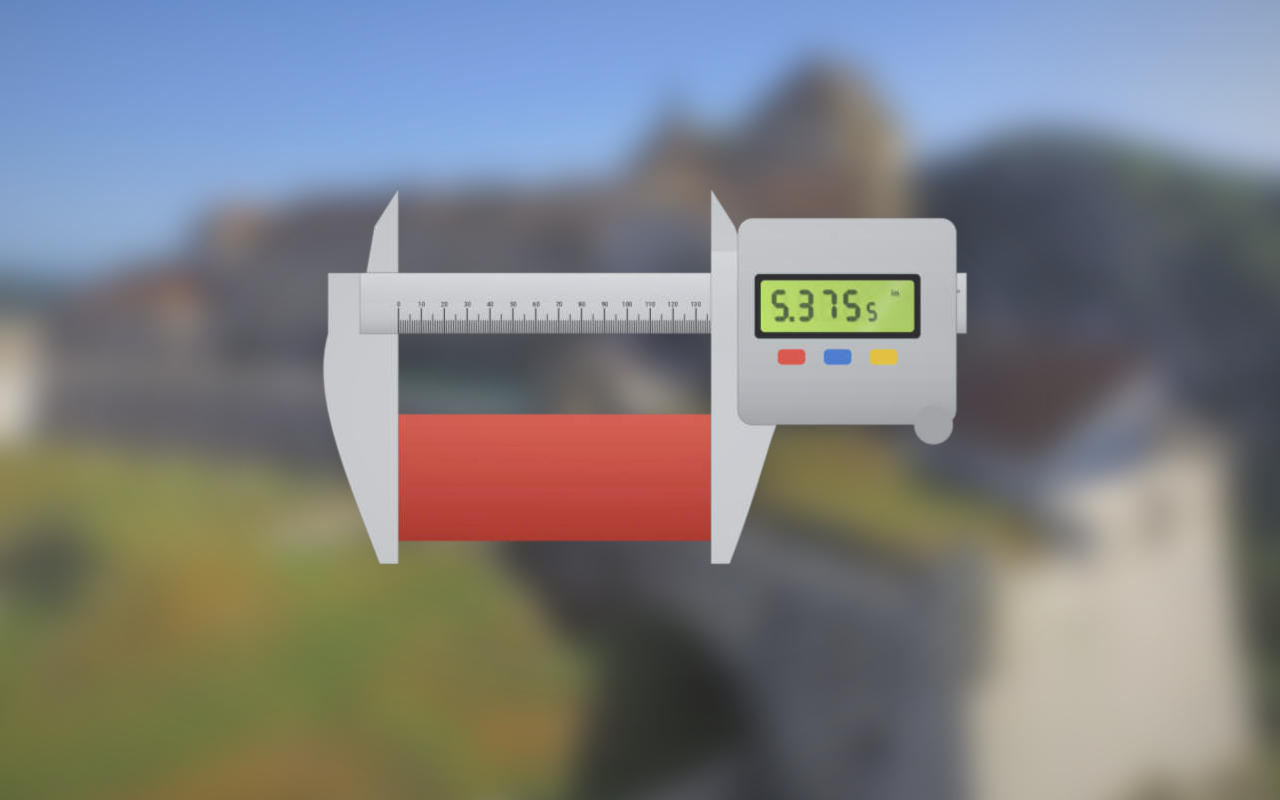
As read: **5.3755** in
